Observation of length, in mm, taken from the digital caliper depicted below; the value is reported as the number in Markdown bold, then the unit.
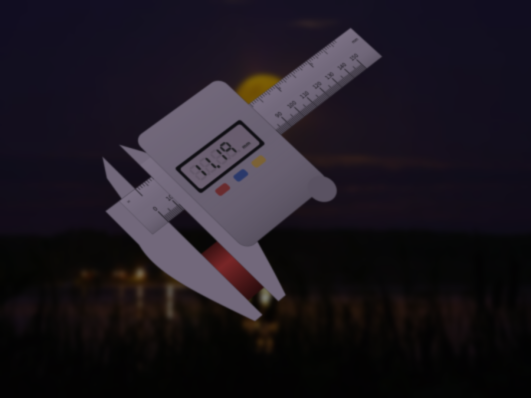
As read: **11.19** mm
